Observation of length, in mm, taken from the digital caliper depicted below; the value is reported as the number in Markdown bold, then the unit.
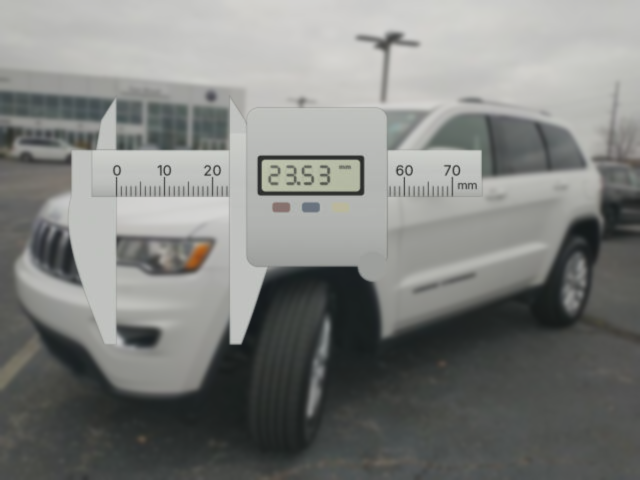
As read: **23.53** mm
